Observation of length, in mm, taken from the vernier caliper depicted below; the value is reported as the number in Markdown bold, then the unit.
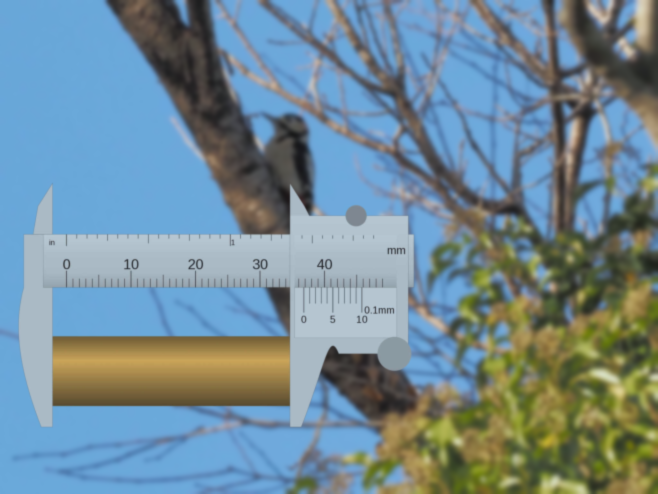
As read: **36.8** mm
